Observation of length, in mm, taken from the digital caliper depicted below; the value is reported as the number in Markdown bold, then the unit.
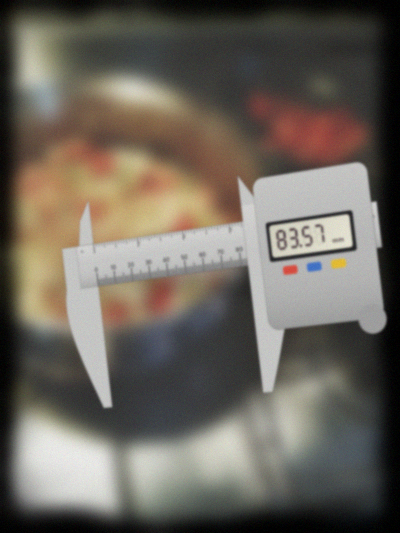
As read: **83.57** mm
